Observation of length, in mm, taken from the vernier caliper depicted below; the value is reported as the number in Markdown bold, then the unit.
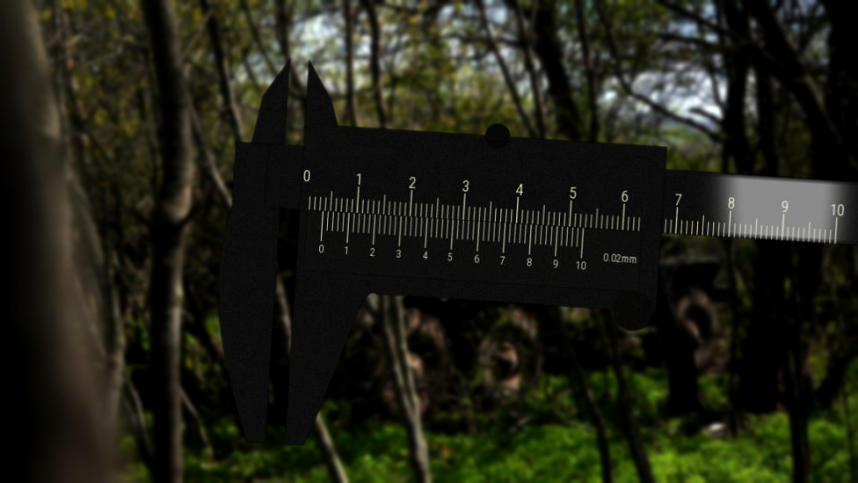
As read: **3.6** mm
